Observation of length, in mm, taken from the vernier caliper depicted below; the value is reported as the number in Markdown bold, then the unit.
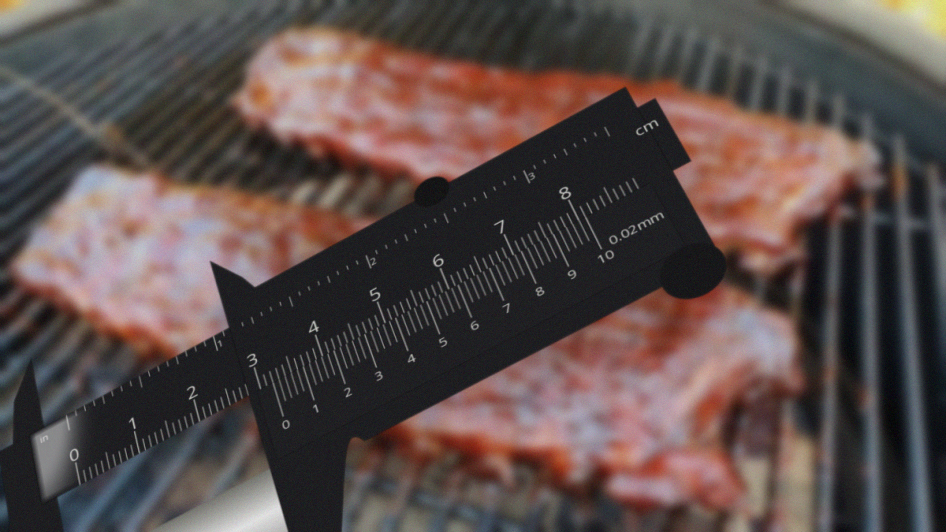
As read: **32.0** mm
